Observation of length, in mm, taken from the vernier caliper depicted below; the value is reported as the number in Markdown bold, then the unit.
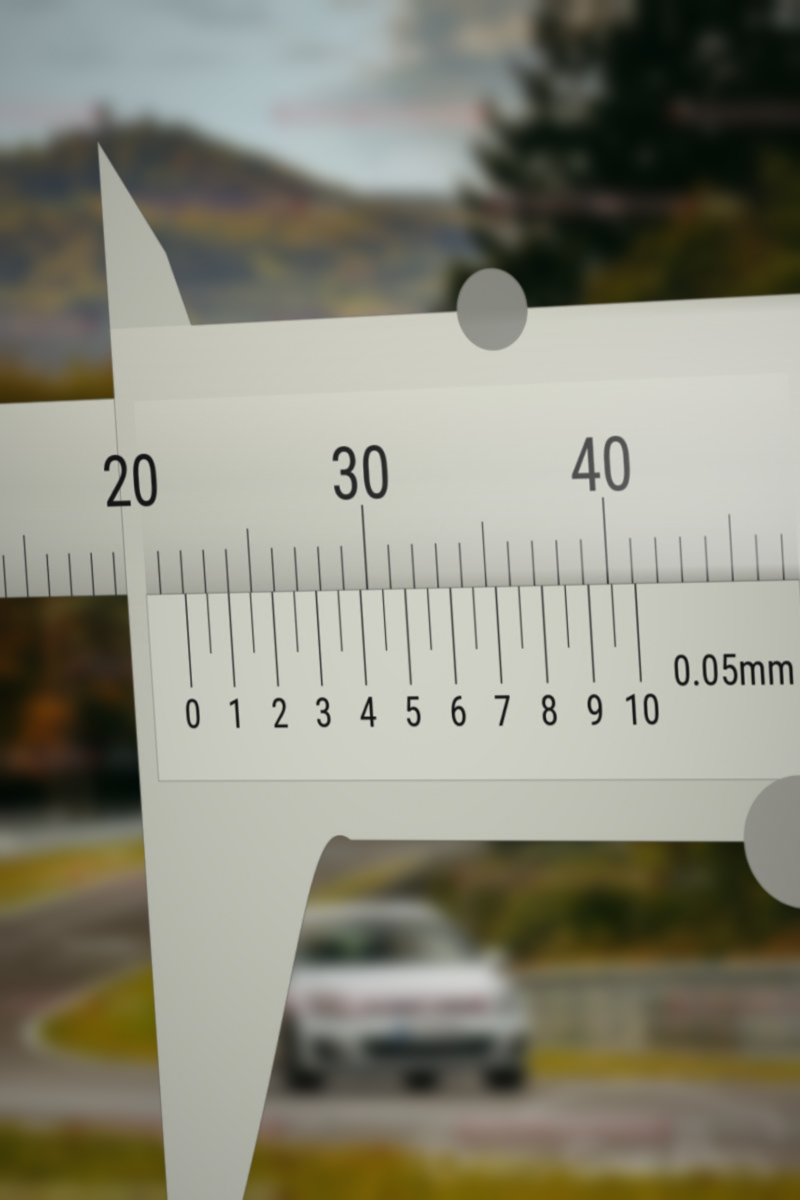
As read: **22.1** mm
